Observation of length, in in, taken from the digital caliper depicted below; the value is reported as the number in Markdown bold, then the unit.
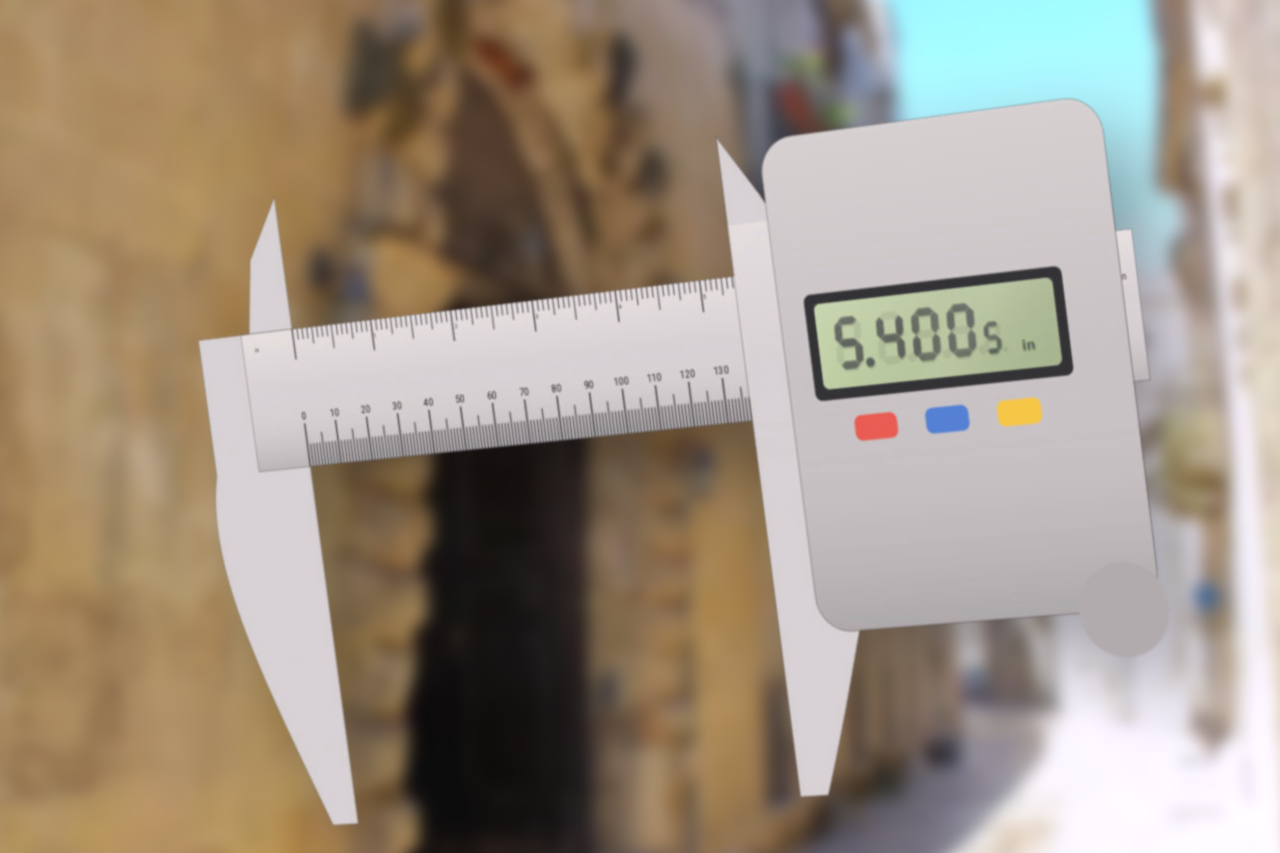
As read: **5.4005** in
